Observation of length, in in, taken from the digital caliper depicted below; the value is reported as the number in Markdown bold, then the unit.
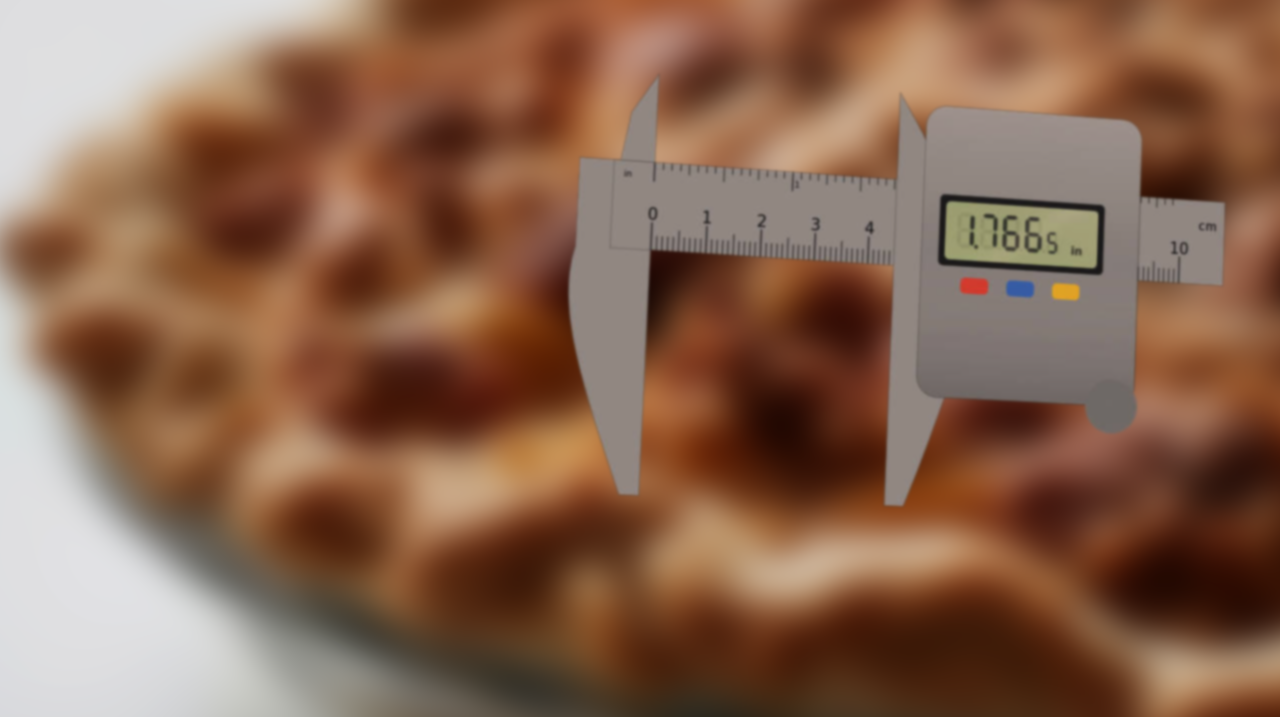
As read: **1.7665** in
